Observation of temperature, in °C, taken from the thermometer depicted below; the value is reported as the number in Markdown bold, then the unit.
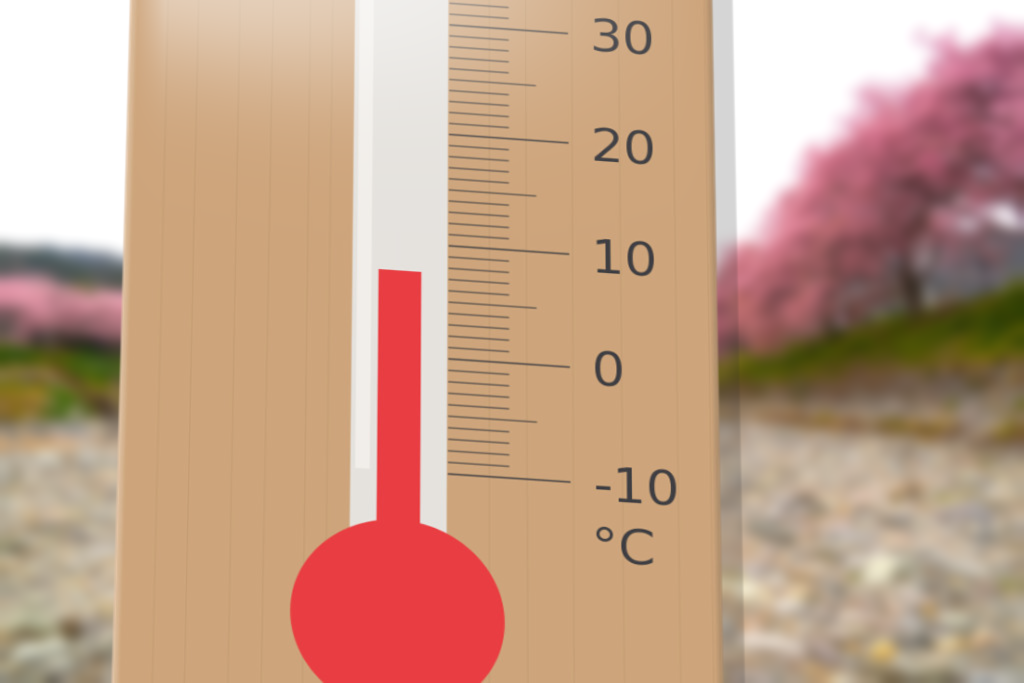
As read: **7.5** °C
